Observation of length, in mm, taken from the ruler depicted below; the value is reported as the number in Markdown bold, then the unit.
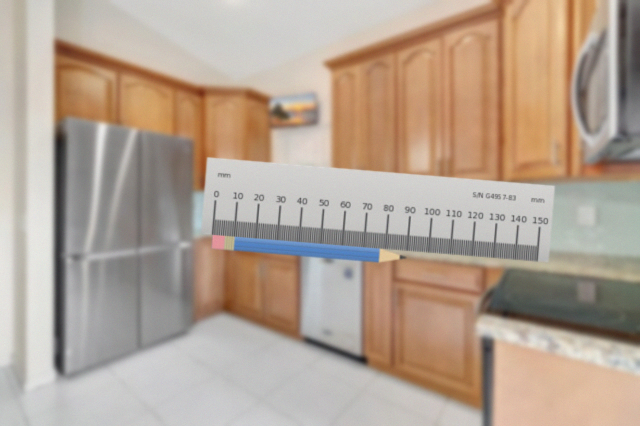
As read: **90** mm
